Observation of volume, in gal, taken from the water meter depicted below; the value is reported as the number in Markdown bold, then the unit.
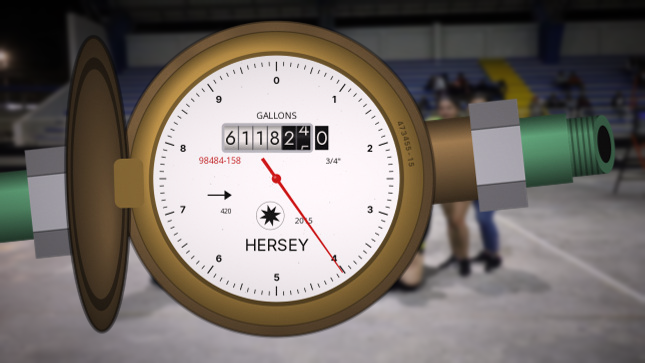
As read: **6118244.0** gal
